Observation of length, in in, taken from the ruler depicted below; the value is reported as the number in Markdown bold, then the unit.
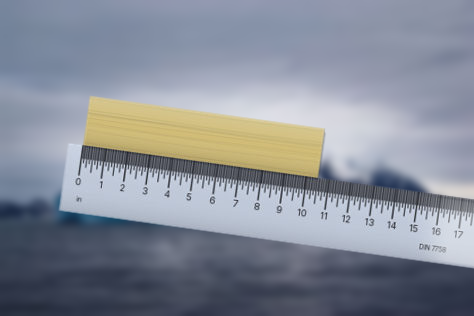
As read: **10.5** in
